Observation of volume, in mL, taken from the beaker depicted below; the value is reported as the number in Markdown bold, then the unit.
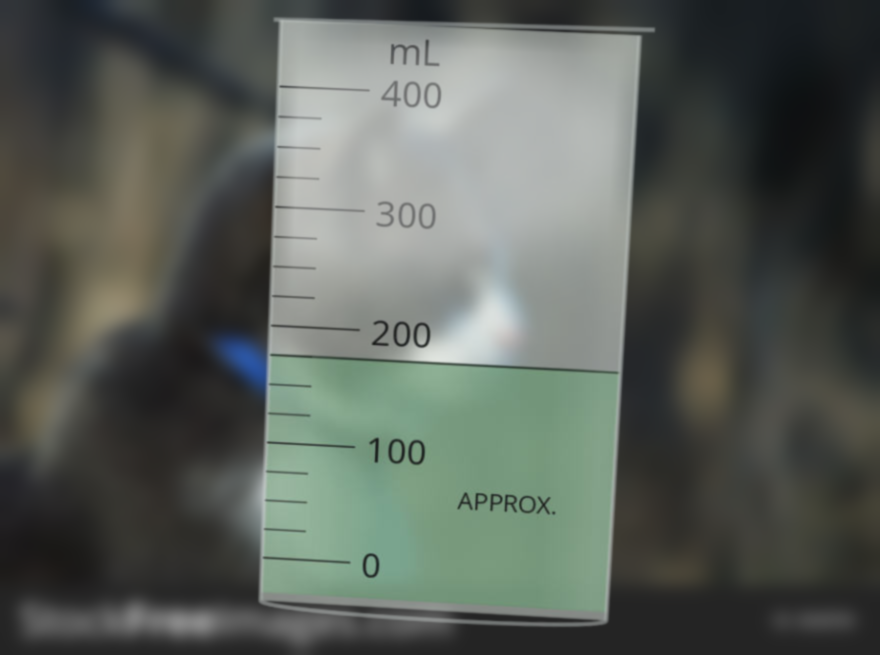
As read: **175** mL
